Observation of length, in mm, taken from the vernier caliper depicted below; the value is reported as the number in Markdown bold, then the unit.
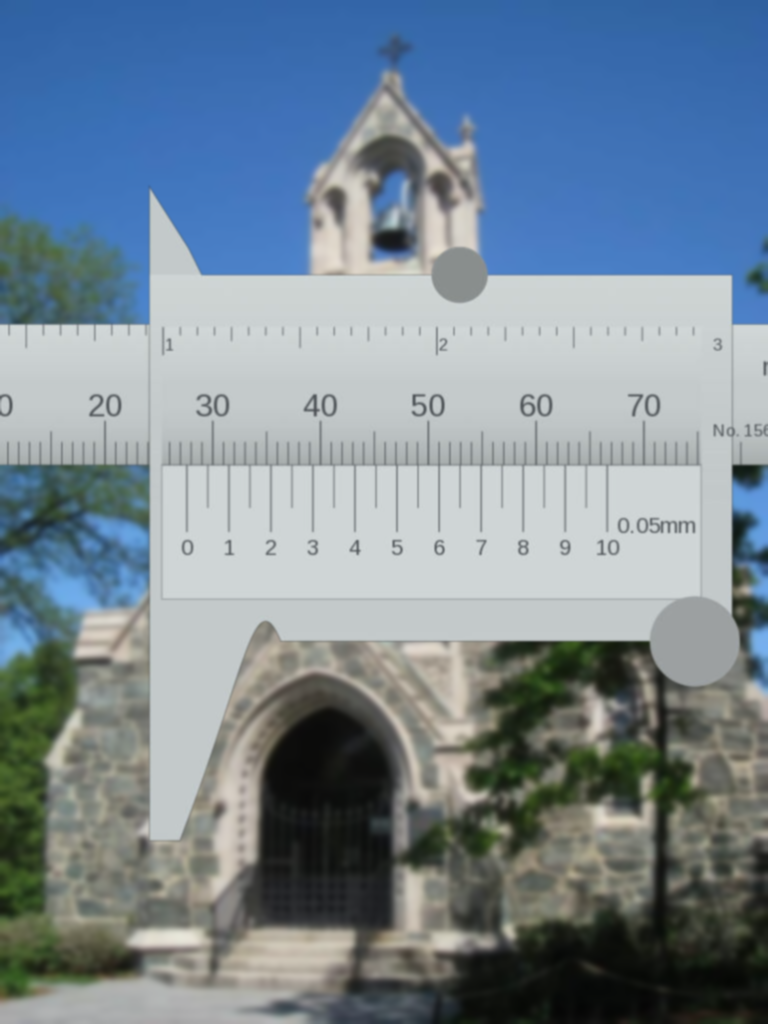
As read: **27.6** mm
